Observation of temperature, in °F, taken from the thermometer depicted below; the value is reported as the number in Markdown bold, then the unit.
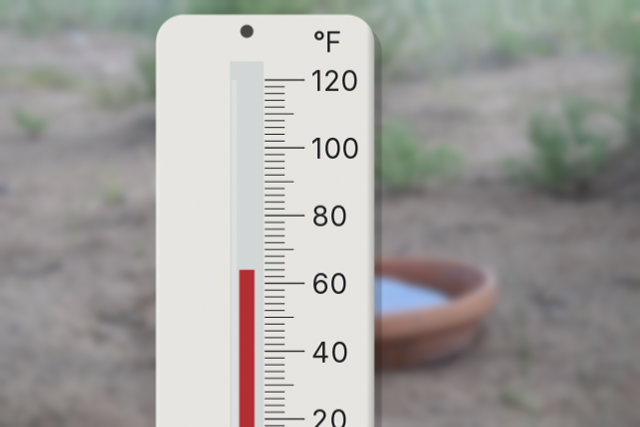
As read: **64** °F
